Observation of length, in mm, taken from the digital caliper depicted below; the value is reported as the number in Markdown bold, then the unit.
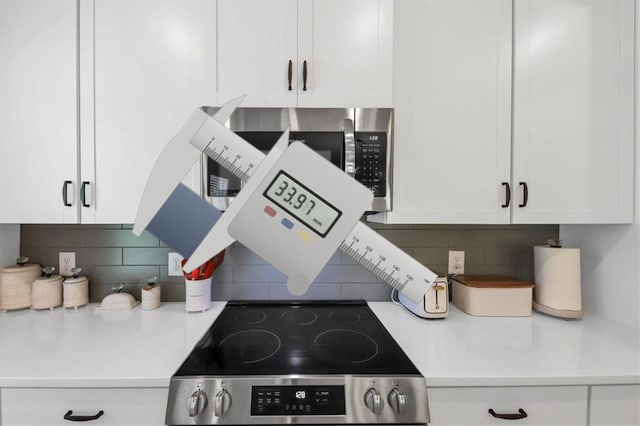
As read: **33.97** mm
